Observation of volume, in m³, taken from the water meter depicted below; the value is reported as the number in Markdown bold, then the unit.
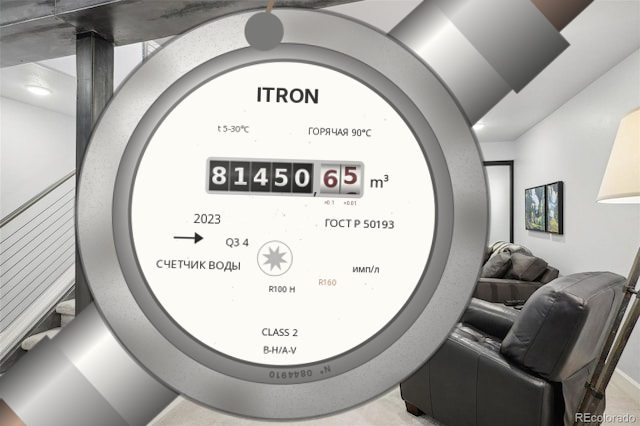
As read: **81450.65** m³
